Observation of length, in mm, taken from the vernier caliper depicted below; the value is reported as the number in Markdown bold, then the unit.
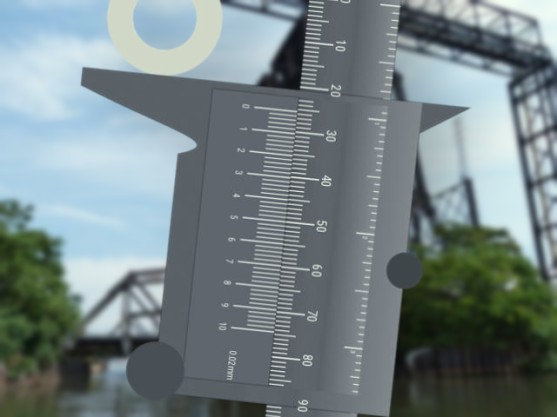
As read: **25.5** mm
